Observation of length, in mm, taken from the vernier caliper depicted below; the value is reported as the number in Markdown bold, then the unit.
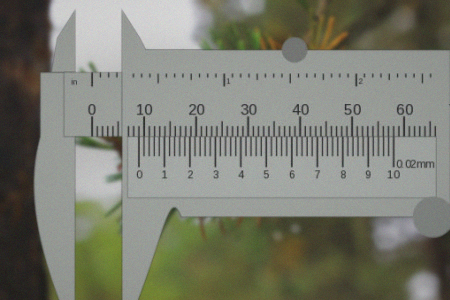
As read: **9.0** mm
